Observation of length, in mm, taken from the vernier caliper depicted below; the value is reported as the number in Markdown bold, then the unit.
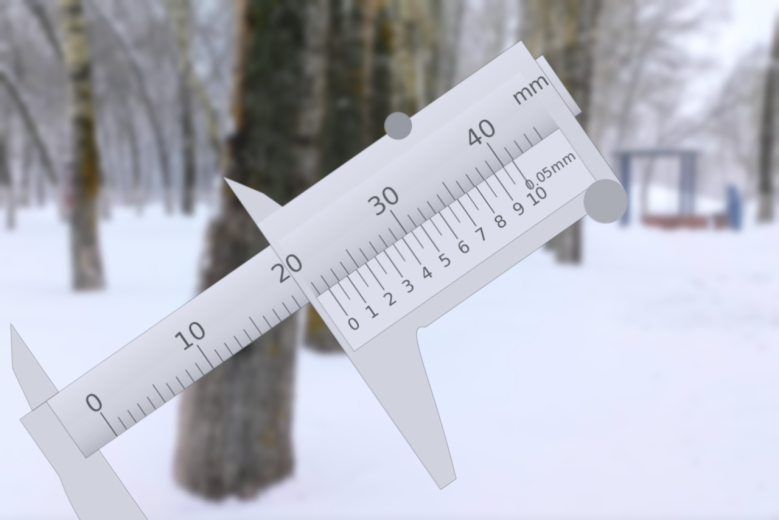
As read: **21.9** mm
